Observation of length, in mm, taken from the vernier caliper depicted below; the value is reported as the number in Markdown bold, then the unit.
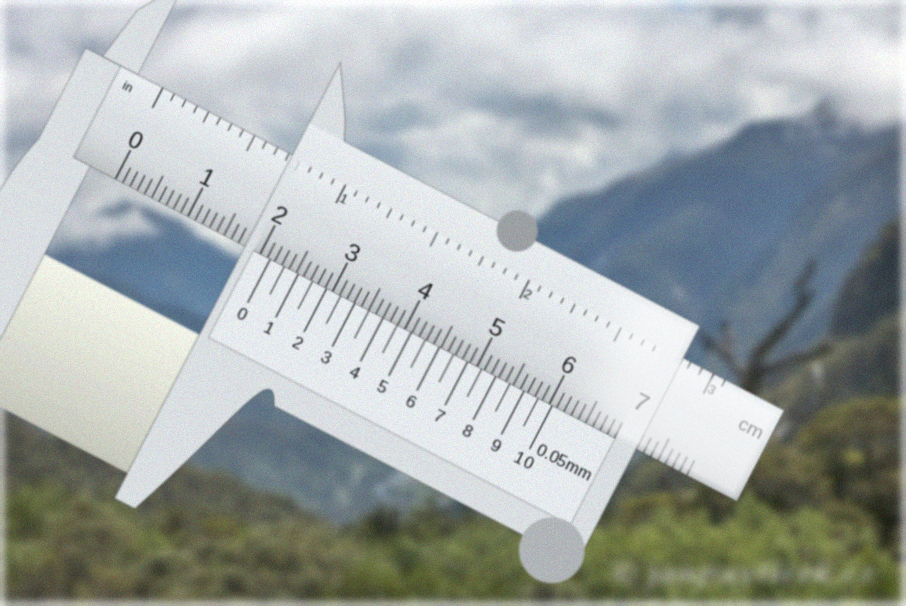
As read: **21.4** mm
